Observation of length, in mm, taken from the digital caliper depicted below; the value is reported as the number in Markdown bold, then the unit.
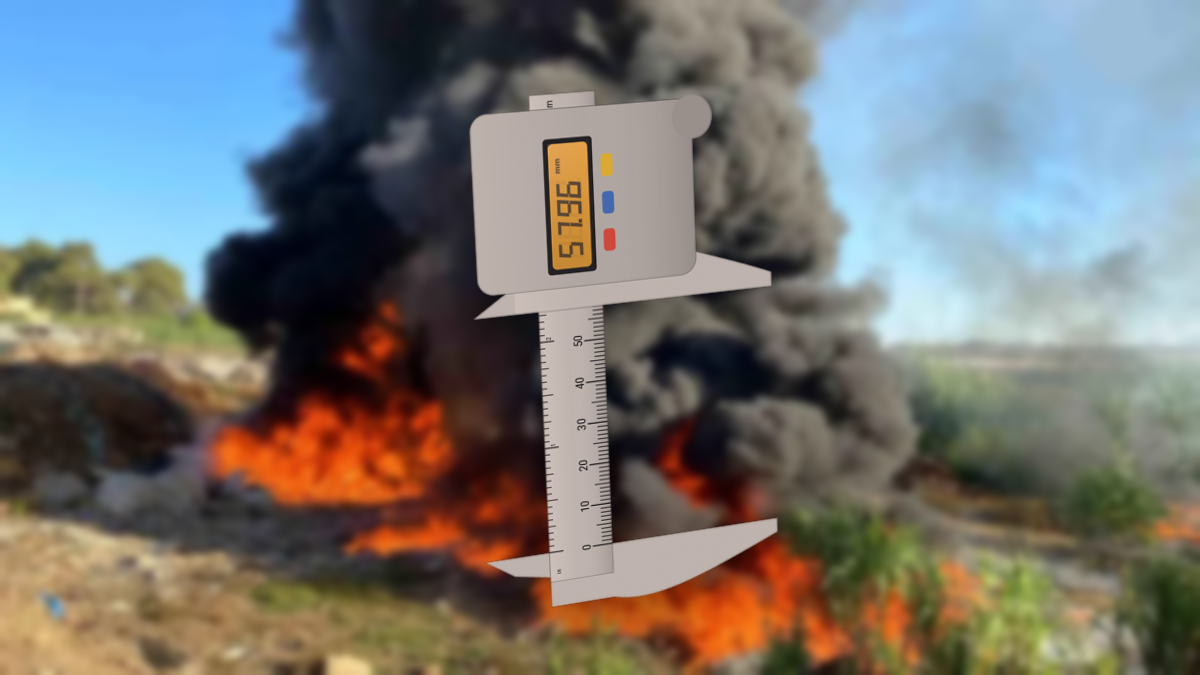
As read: **57.96** mm
